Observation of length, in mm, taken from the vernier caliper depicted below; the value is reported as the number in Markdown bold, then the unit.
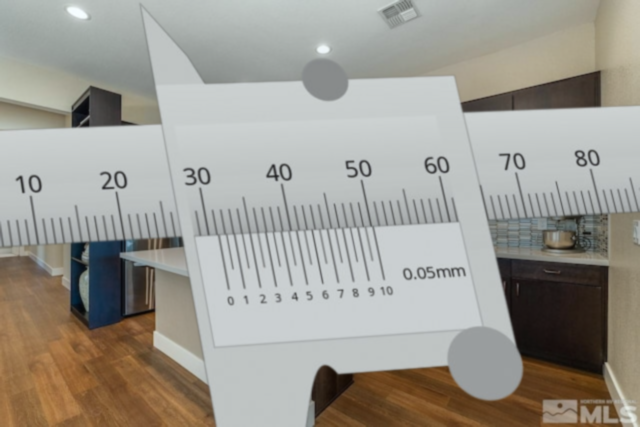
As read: **31.2** mm
